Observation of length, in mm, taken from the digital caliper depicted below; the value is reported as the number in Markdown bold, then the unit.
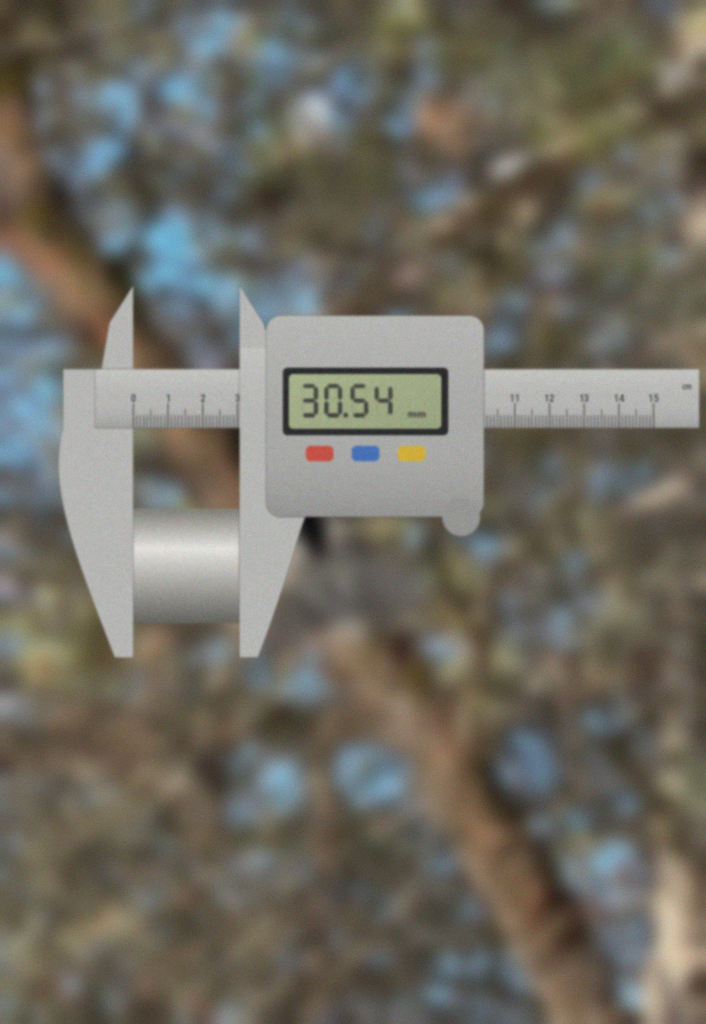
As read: **30.54** mm
